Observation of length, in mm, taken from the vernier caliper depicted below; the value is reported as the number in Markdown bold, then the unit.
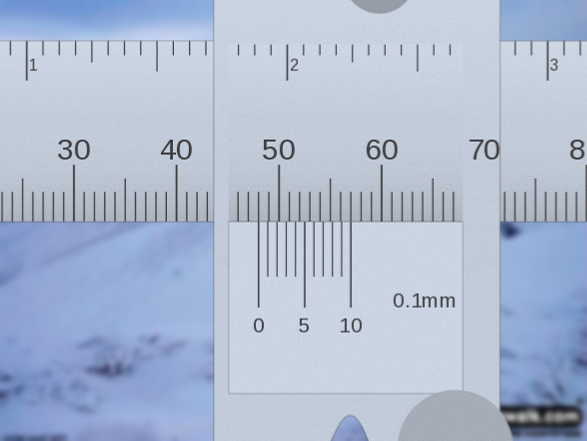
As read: **48.0** mm
